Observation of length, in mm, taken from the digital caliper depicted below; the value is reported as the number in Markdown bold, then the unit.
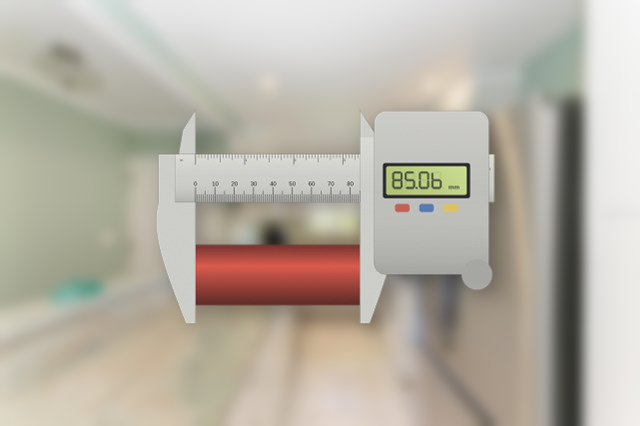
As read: **85.06** mm
